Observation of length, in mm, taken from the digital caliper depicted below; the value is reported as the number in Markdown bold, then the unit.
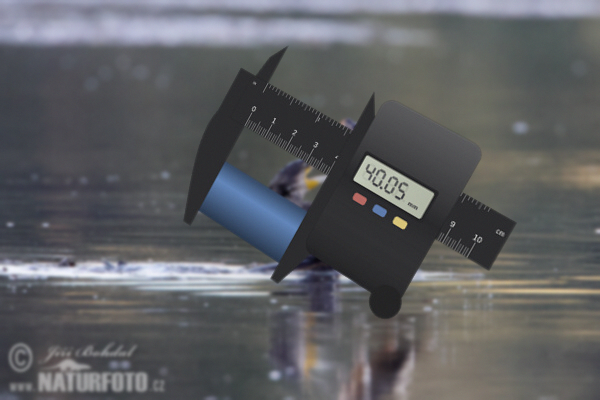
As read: **40.05** mm
